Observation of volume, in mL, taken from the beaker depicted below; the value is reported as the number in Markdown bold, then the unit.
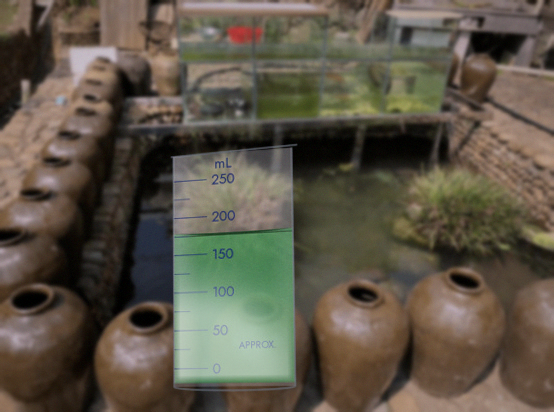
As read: **175** mL
